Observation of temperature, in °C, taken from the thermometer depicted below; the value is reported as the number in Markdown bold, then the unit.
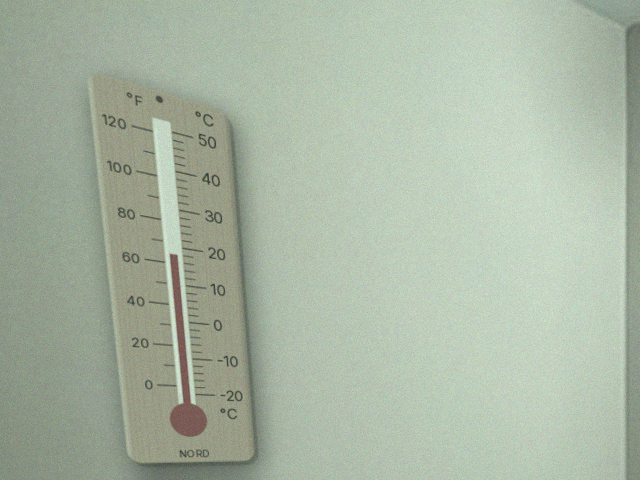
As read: **18** °C
